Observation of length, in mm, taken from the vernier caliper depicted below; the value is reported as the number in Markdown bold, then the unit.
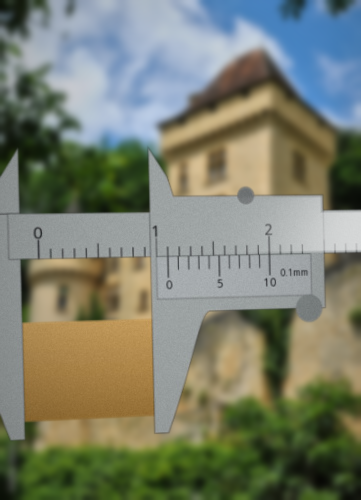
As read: **11.0** mm
